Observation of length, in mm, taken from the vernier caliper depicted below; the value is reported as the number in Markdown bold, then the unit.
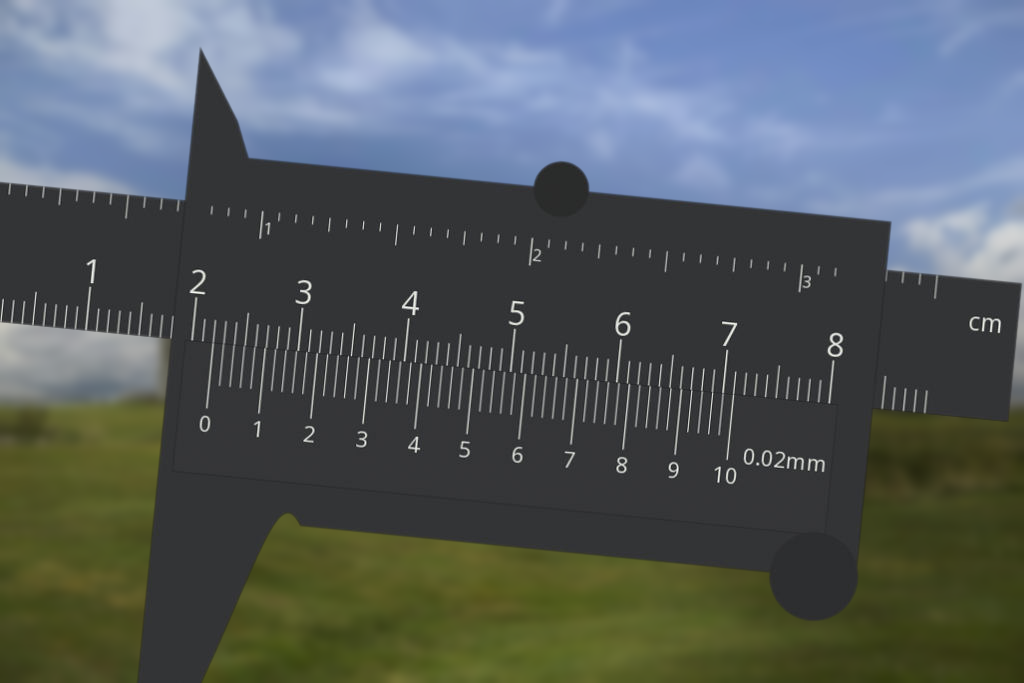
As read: **22.0** mm
